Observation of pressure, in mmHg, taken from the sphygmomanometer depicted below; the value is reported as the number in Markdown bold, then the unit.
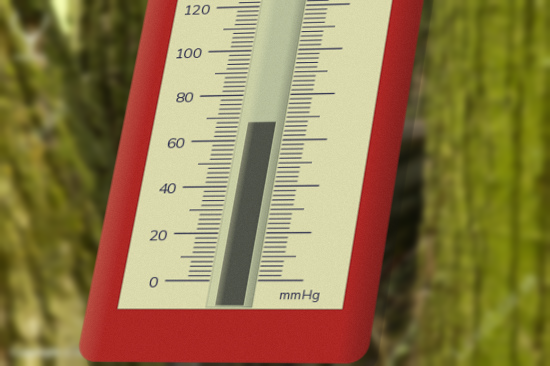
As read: **68** mmHg
